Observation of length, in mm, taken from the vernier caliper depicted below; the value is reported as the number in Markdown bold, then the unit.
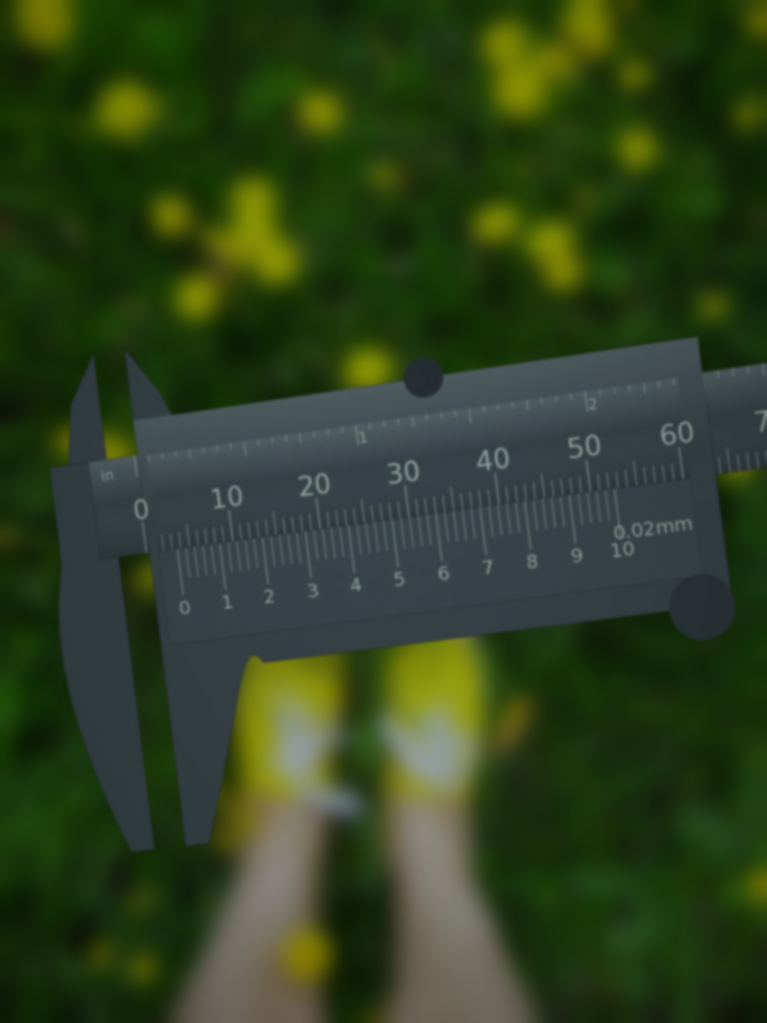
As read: **3.6** mm
